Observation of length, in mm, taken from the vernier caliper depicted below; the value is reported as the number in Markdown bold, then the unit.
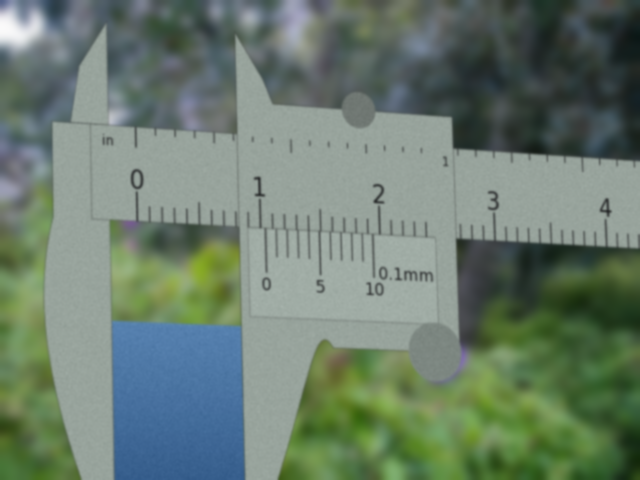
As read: **10.4** mm
